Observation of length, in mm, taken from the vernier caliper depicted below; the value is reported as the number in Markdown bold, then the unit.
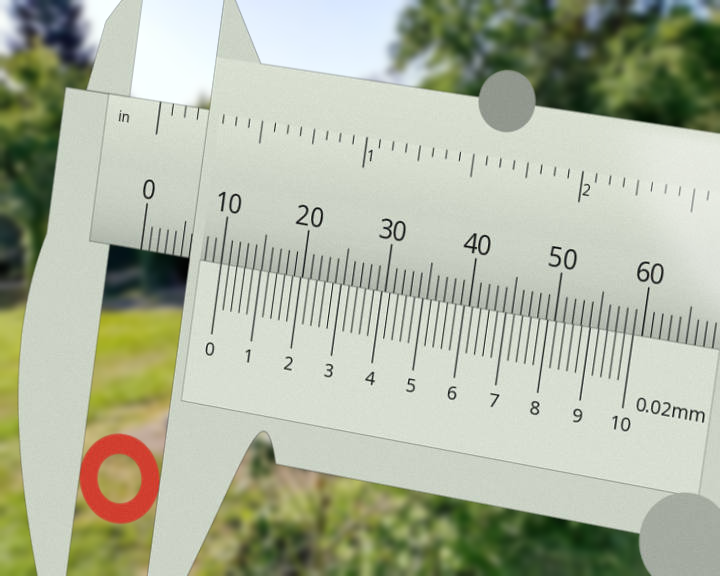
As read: **10.0** mm
